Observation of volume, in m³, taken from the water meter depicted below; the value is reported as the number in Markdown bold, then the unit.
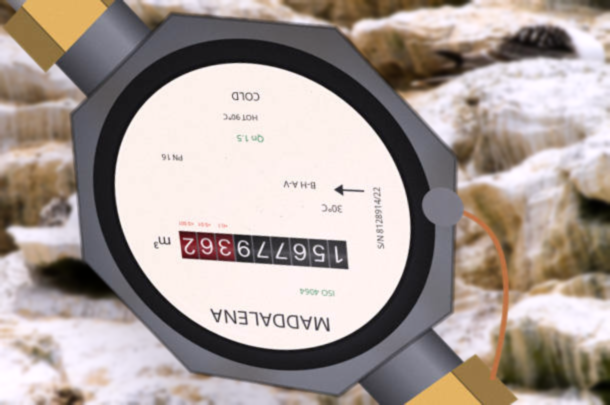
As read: **156779.362** m³
